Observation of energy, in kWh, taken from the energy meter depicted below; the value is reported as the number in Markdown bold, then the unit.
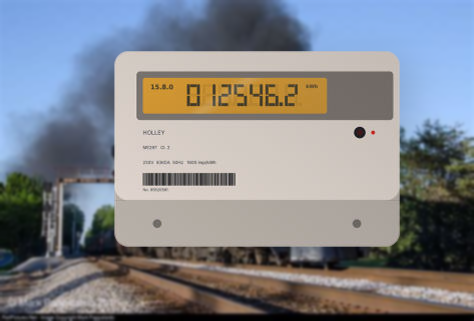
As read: **12546.2** kWh
